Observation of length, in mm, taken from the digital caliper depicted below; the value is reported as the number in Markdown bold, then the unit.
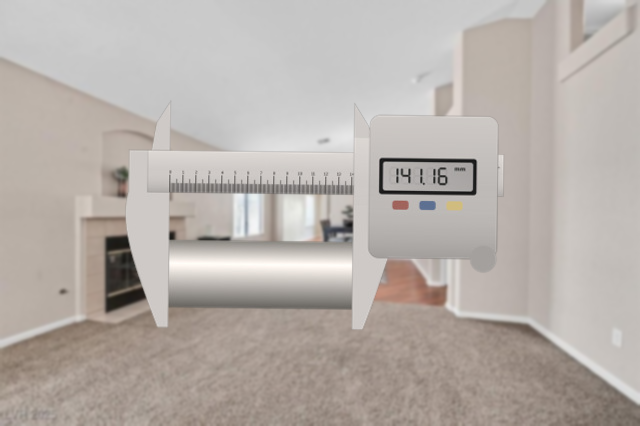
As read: **141.16** mm
